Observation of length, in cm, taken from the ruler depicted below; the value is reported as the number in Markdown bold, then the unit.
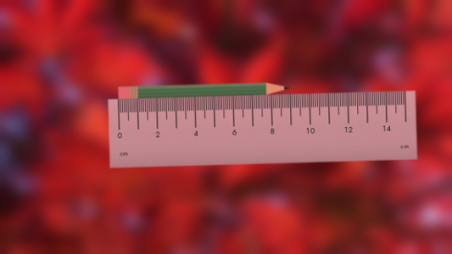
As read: **9** cm
